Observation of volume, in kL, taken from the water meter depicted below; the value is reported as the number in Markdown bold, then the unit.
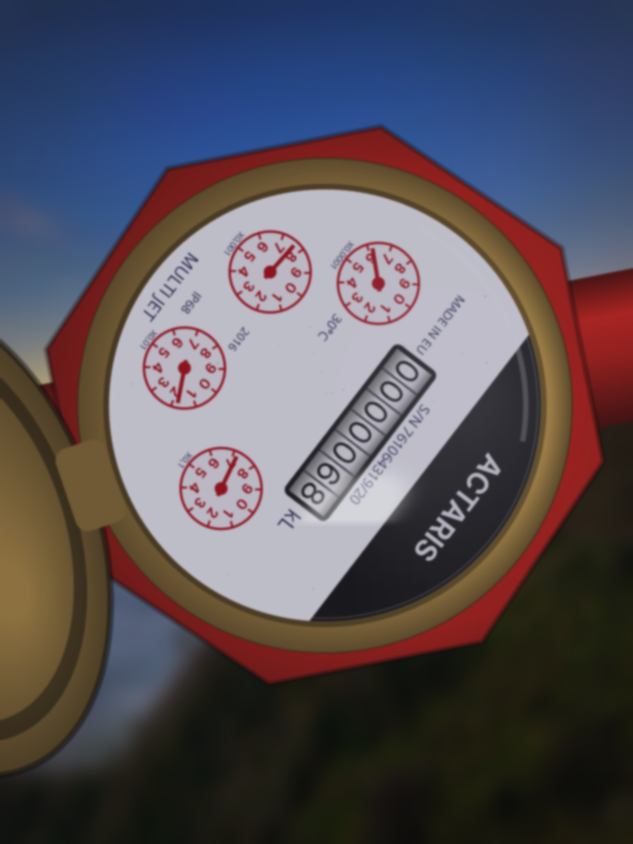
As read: **68.7176** kL
